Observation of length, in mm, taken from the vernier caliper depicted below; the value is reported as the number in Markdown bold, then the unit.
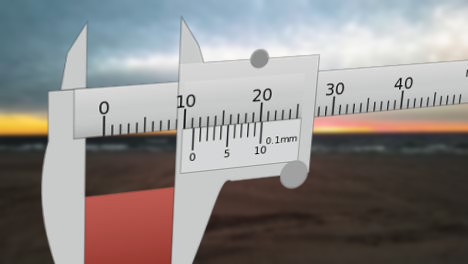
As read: **11.2** mm
